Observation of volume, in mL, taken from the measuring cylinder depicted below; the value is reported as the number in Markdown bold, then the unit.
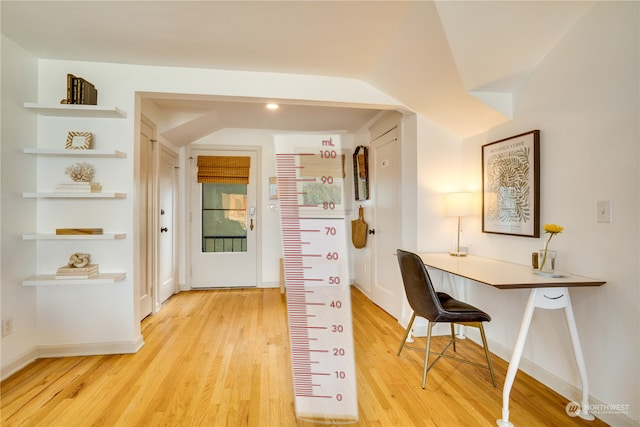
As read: **75** mL
